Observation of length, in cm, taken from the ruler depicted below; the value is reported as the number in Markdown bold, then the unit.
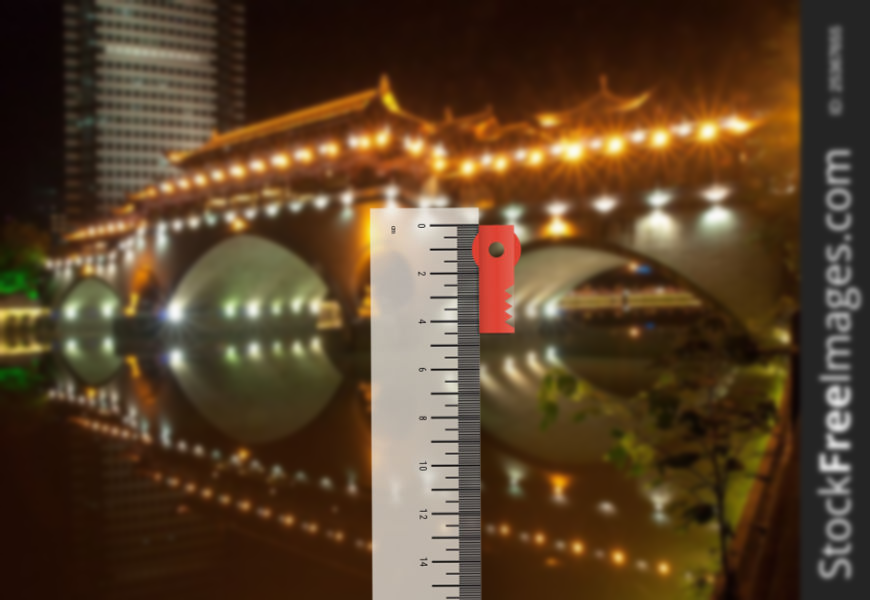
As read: **4.5** cm
